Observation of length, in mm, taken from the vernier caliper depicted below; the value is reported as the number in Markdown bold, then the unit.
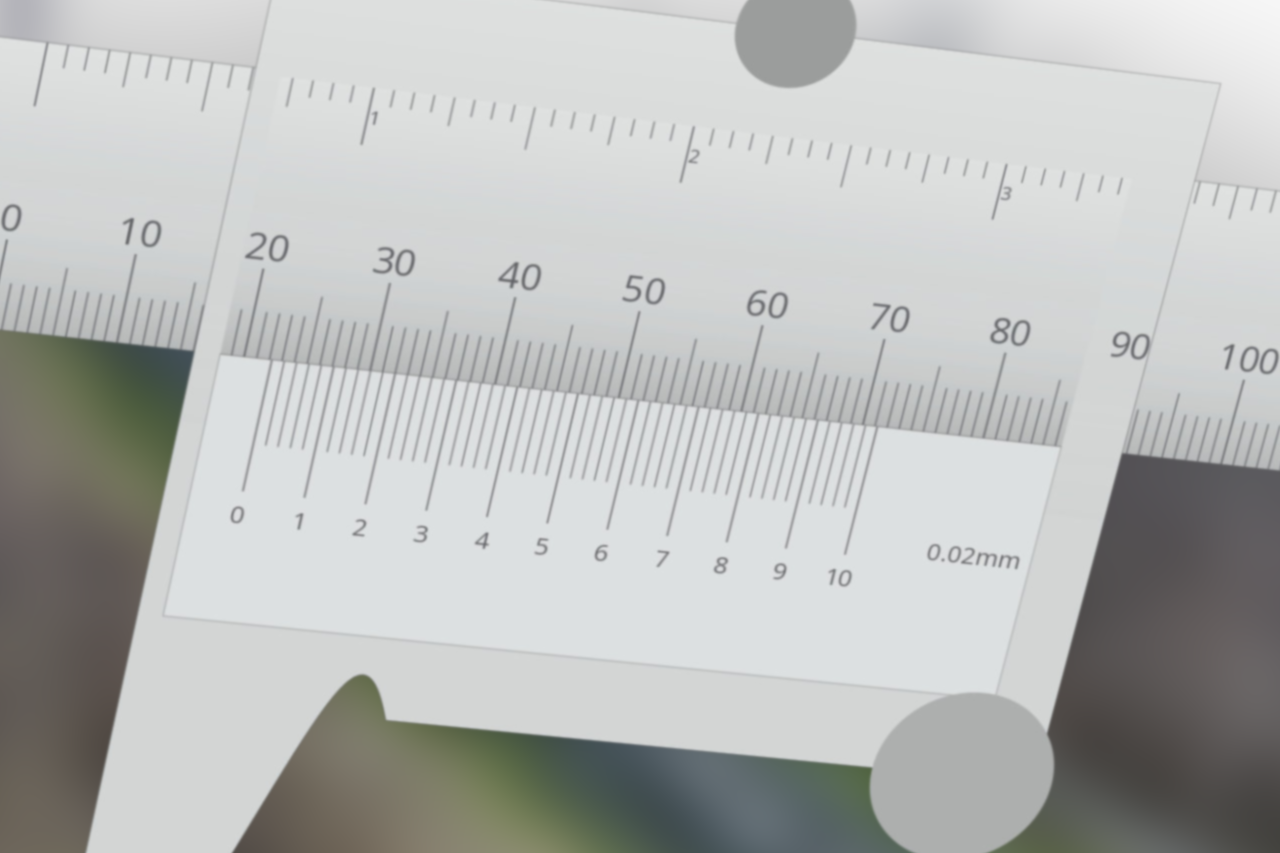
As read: **22.2** mm
